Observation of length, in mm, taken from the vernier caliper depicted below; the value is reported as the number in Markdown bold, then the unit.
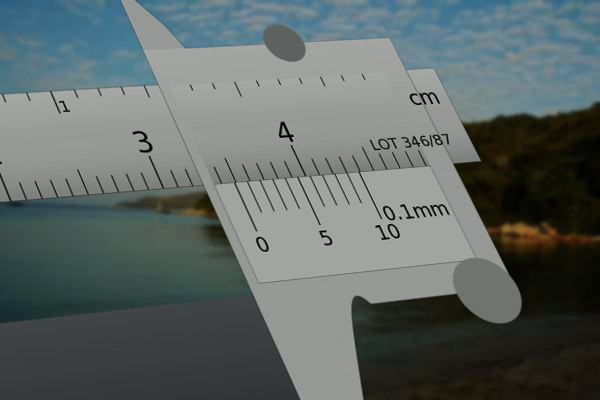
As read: **34.9** mm
